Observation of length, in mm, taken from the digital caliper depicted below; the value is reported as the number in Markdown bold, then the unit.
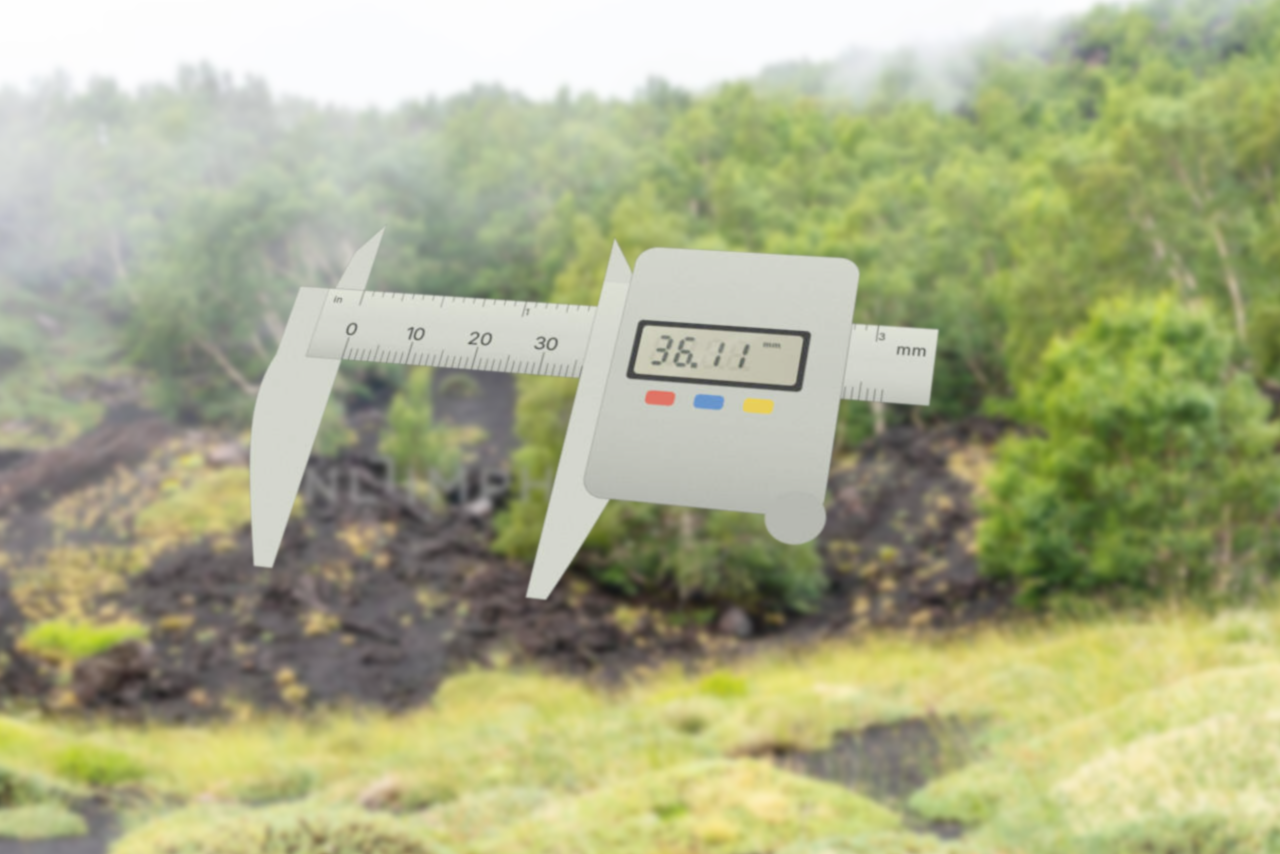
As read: **36.11** mm
